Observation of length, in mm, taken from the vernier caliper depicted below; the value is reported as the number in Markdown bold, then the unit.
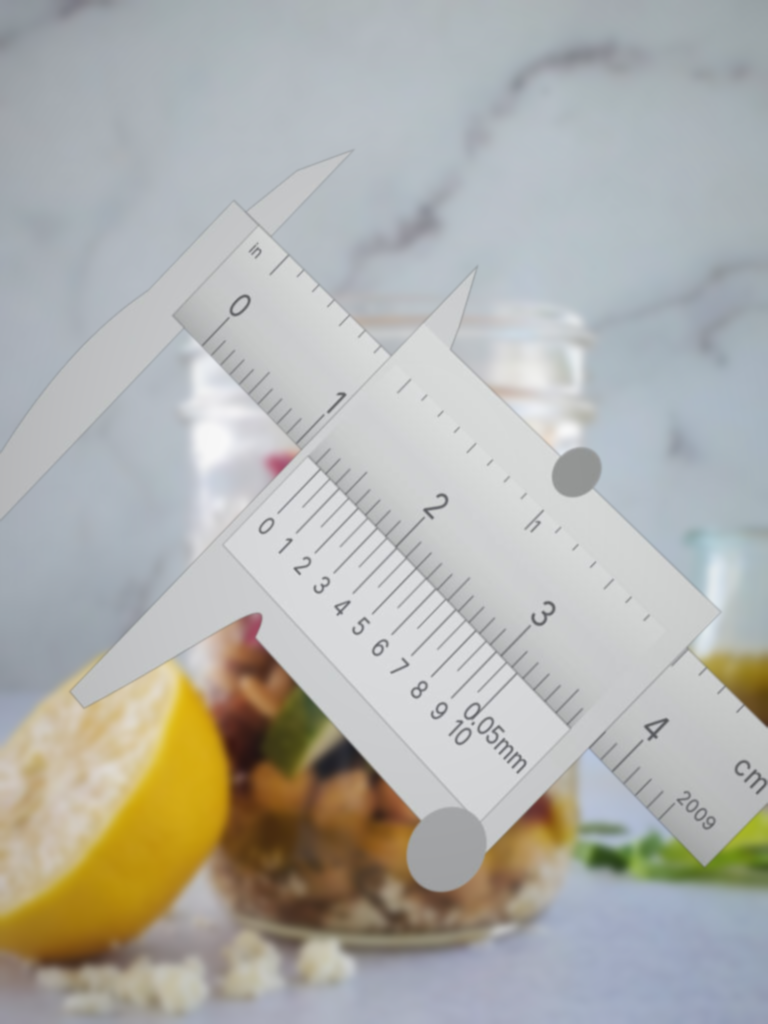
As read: **12.5** mm
